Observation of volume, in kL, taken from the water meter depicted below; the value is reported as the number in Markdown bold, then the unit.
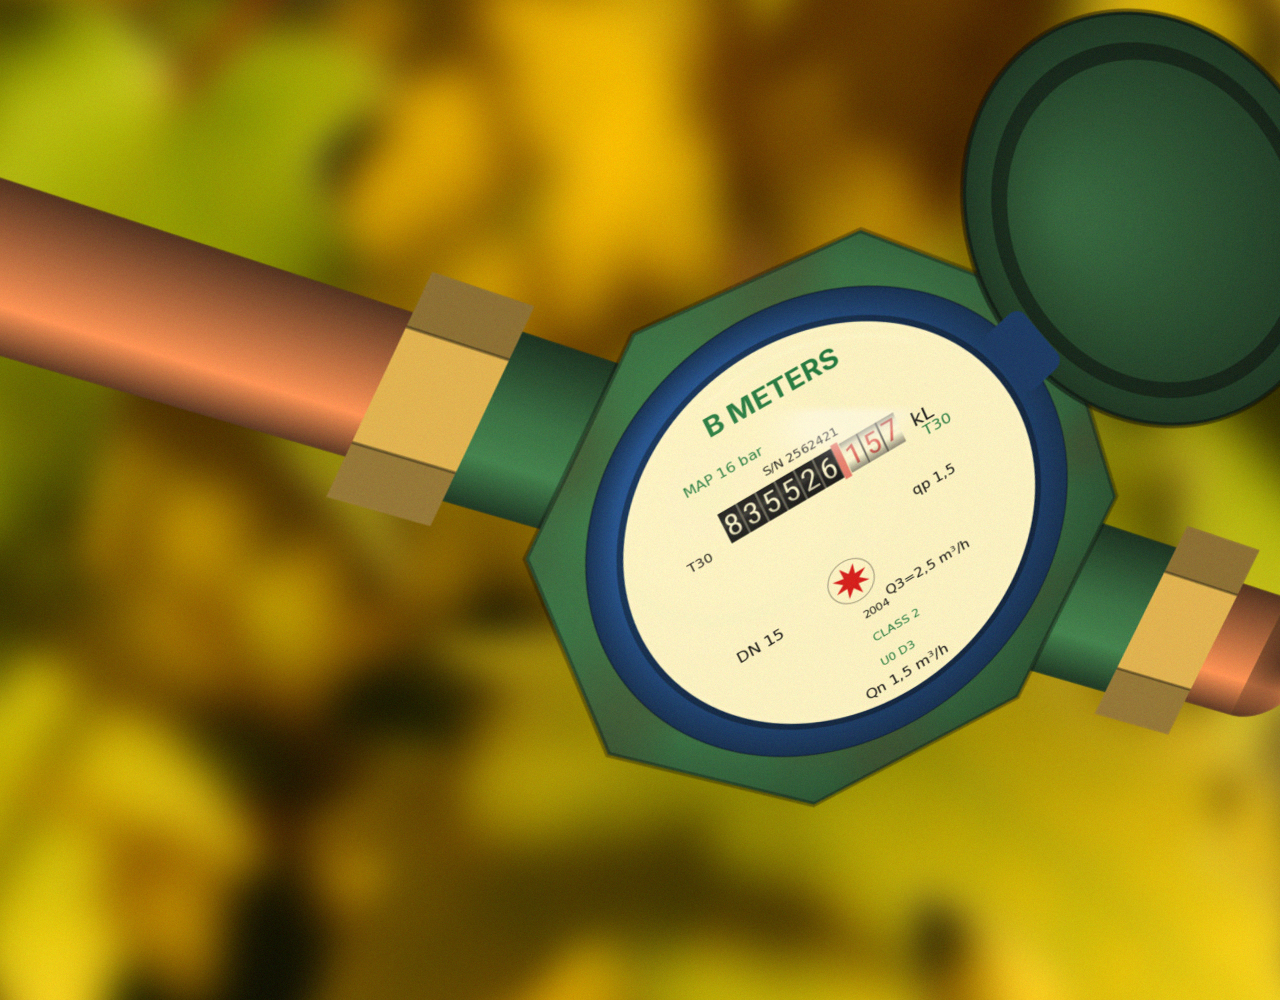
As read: **835526.157** kL
